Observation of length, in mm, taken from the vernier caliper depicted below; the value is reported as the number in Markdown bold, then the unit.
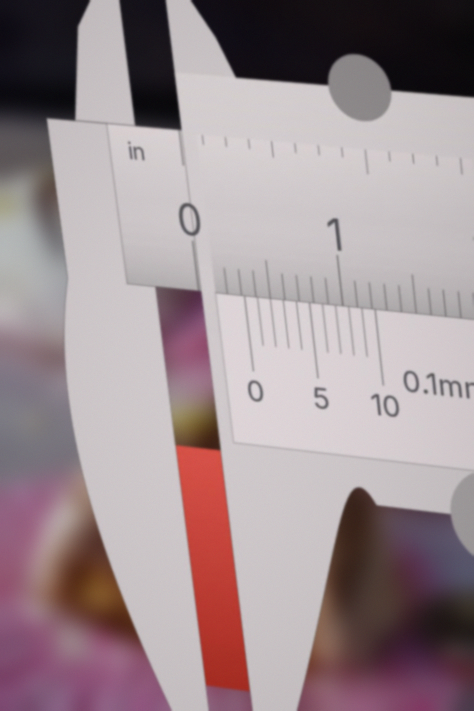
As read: **3.2** mm
